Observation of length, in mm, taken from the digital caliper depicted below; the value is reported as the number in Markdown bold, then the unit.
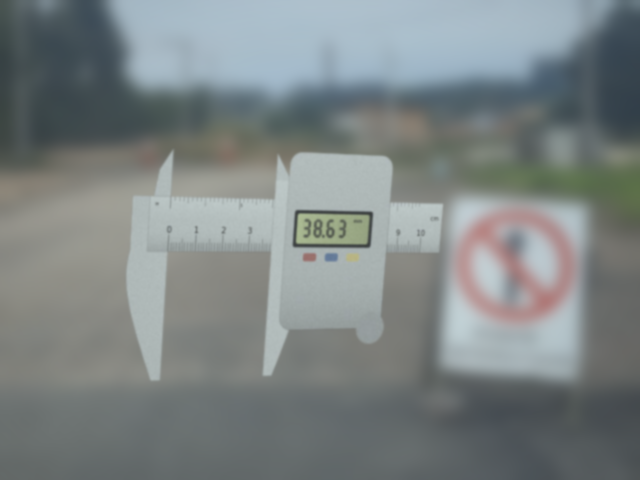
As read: **38.63** mm
